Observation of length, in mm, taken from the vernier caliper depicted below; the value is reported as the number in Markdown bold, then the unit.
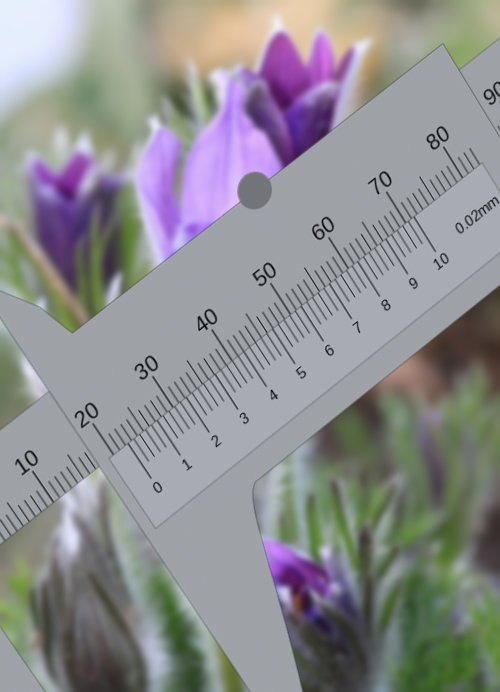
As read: **22.4** mm
